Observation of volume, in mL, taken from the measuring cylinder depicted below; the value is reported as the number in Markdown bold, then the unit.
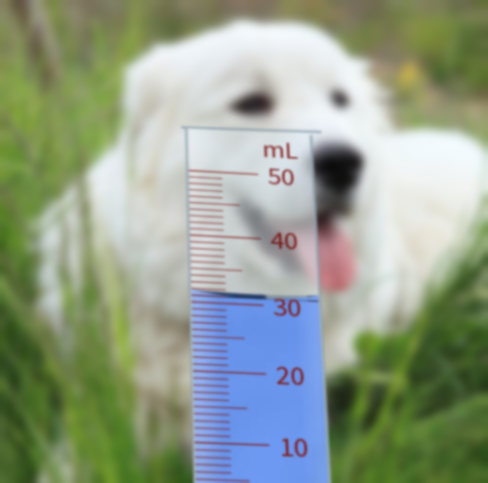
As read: **31** mL
